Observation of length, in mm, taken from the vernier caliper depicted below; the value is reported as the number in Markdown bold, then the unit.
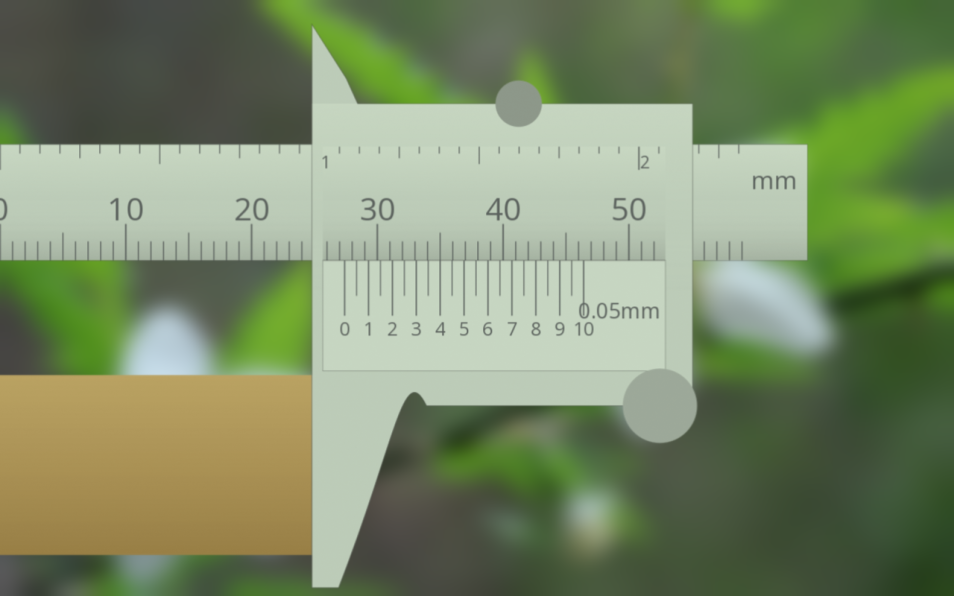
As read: **27.4** mm
